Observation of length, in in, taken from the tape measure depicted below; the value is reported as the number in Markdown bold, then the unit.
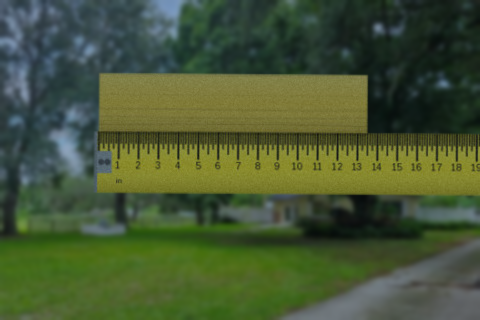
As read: **13.5** in
